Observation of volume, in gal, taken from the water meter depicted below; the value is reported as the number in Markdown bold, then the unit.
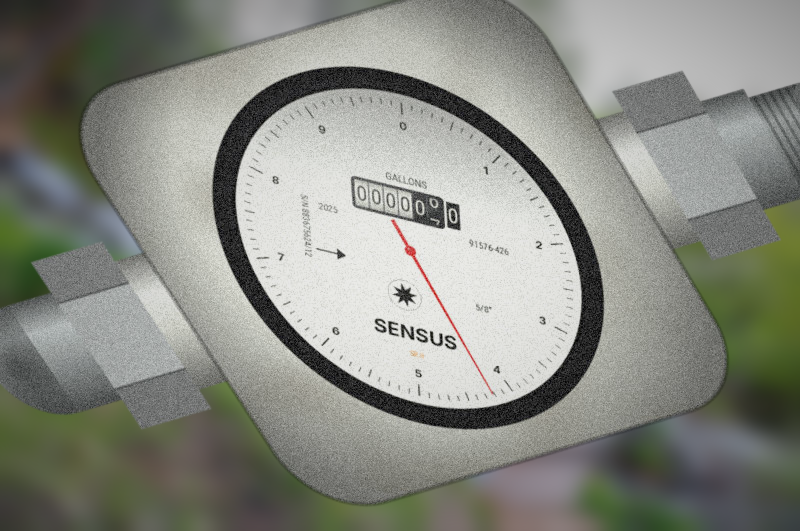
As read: **64.2** gal
